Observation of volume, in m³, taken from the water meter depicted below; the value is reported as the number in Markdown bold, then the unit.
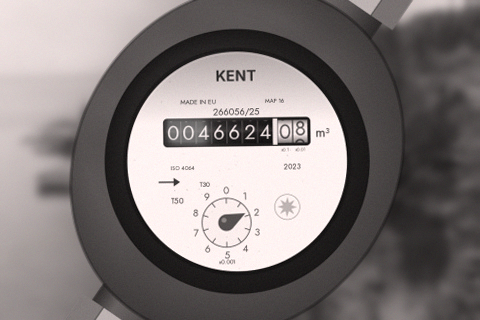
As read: **46624.081** m³
